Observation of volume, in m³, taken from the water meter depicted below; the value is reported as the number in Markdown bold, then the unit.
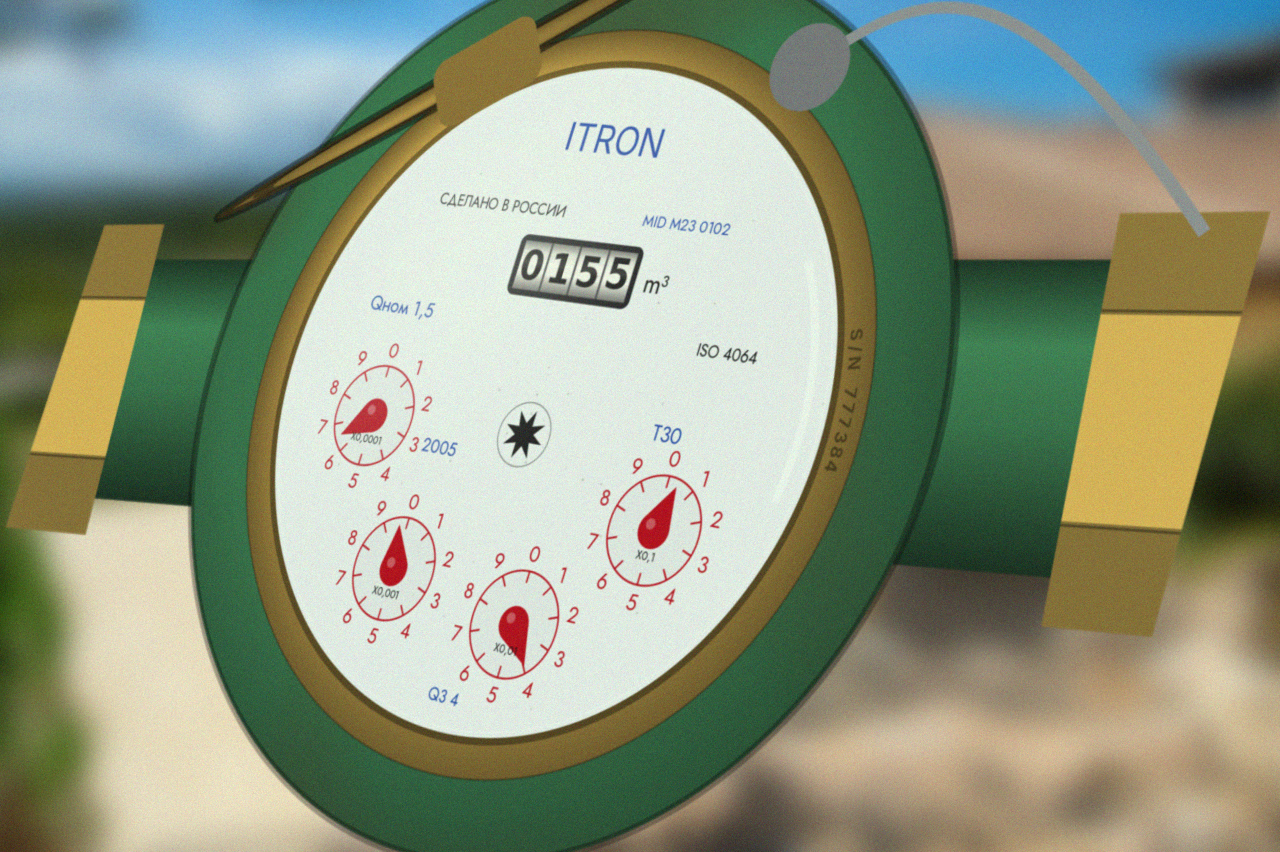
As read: **155.0396** m³
